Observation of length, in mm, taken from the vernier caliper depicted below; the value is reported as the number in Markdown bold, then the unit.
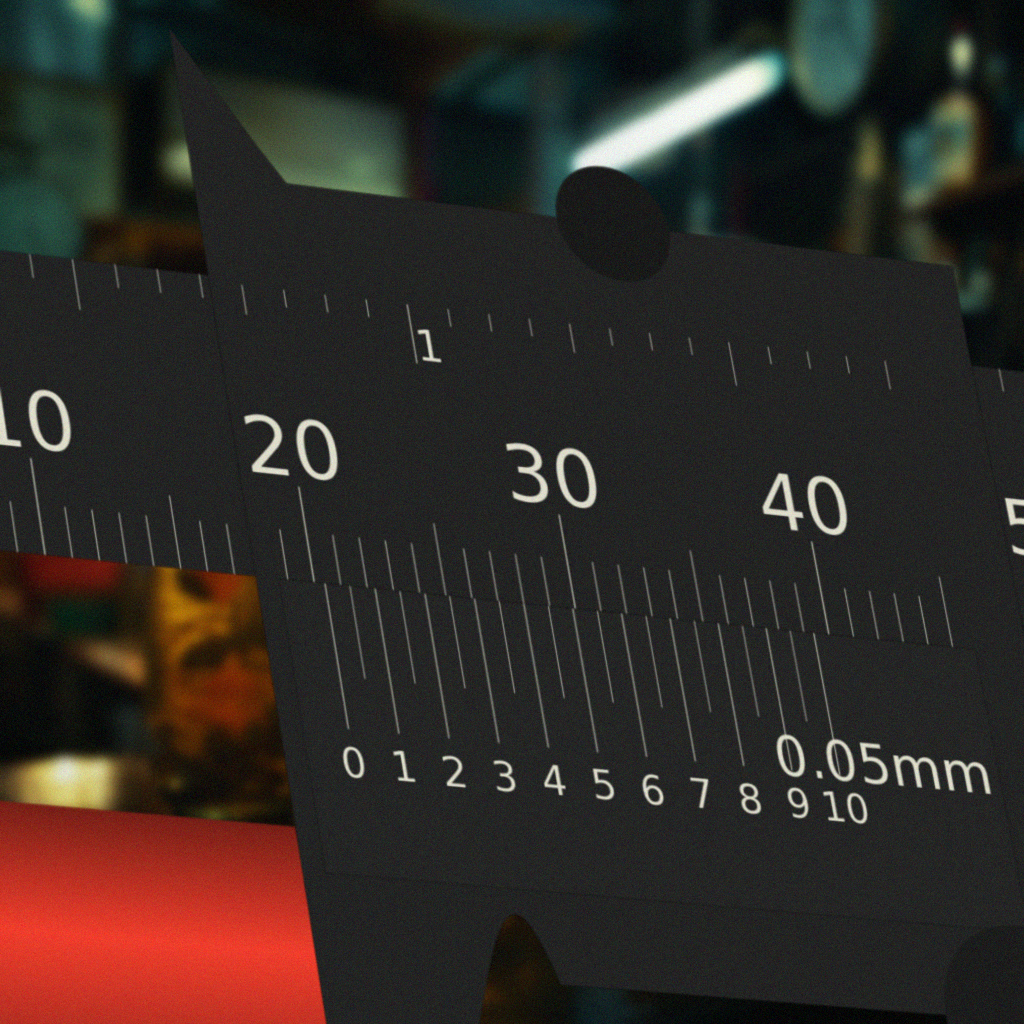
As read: **20.4** mm
